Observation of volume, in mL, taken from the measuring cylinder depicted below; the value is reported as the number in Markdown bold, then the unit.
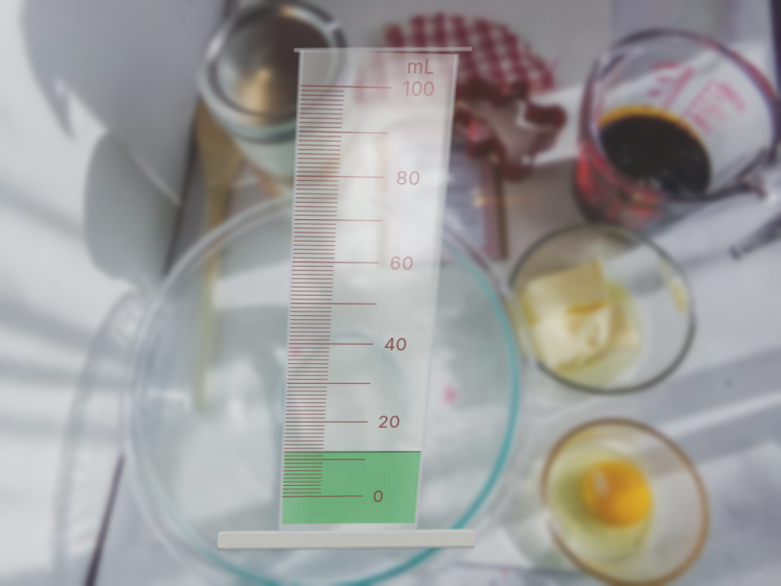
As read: **12** mL
